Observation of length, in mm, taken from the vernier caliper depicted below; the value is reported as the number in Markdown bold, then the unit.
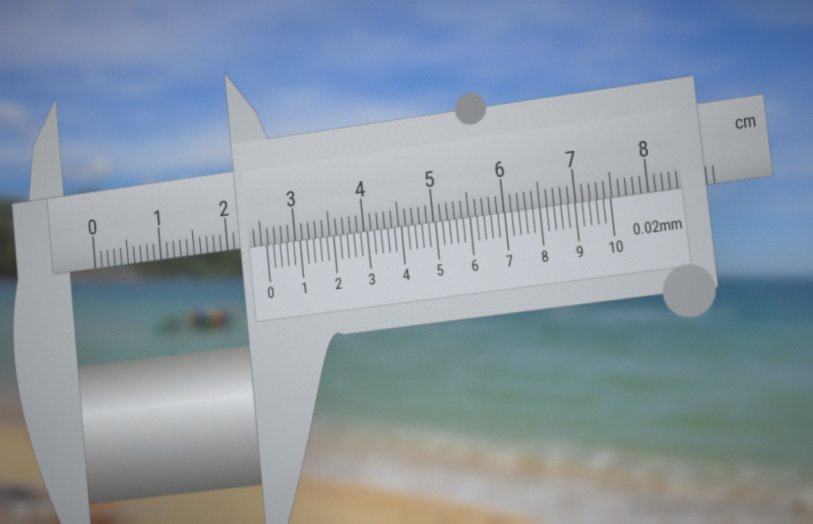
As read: **25.8** mm
